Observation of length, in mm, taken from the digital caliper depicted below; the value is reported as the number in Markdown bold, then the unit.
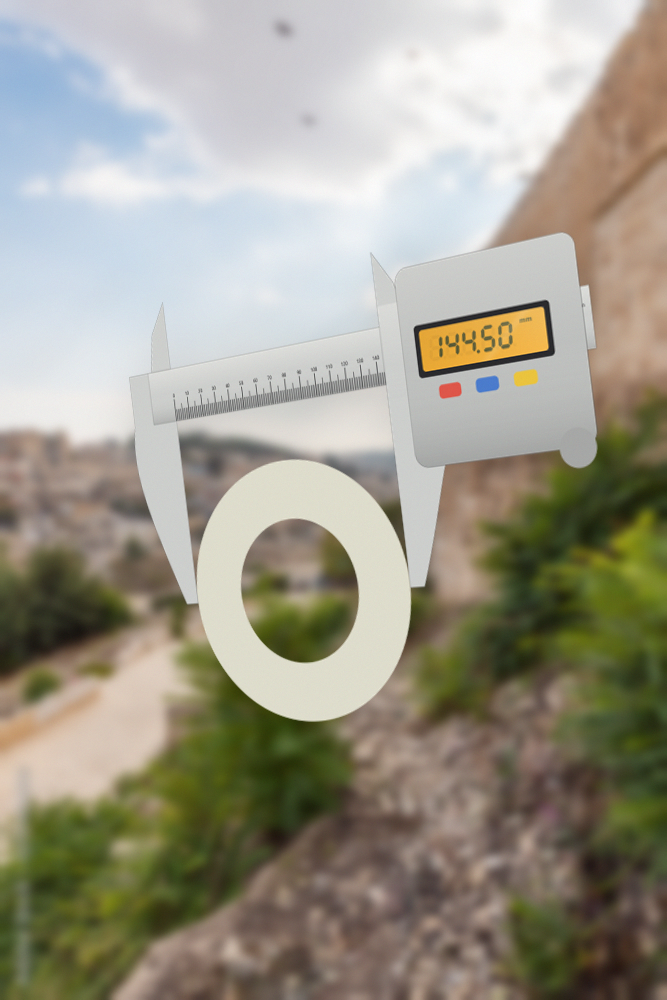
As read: **144.50** mm
